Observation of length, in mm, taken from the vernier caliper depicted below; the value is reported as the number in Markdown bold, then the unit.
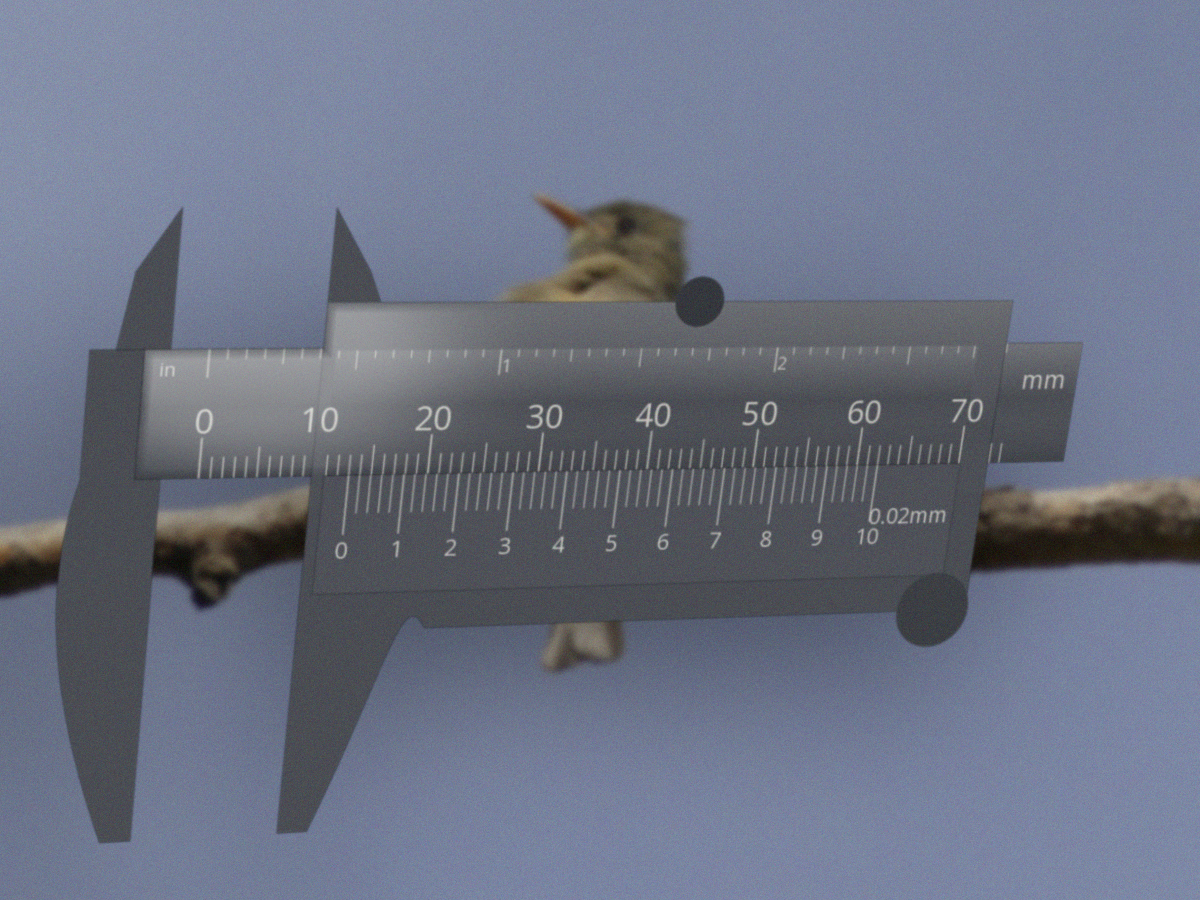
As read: **13.0** mm
